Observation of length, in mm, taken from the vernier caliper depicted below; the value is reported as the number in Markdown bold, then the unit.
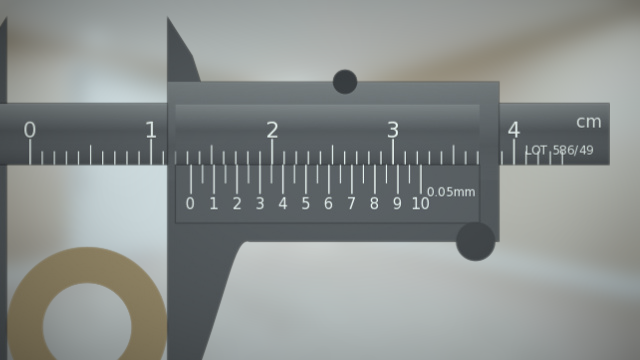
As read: **13.3** mm
